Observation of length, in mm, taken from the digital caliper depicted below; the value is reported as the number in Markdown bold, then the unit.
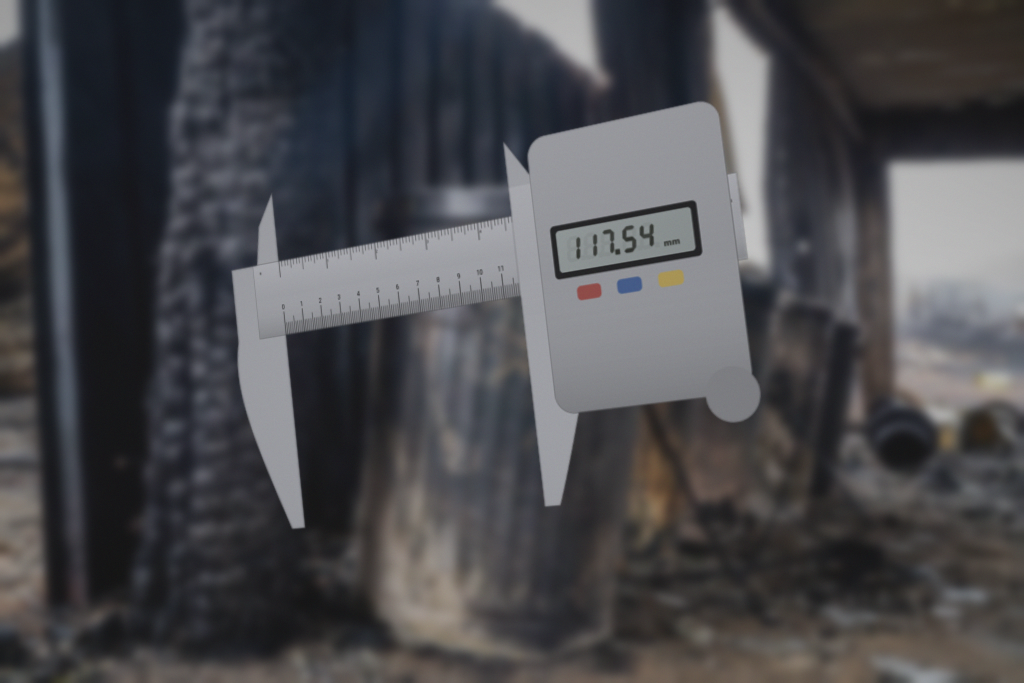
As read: **117.54** mm
